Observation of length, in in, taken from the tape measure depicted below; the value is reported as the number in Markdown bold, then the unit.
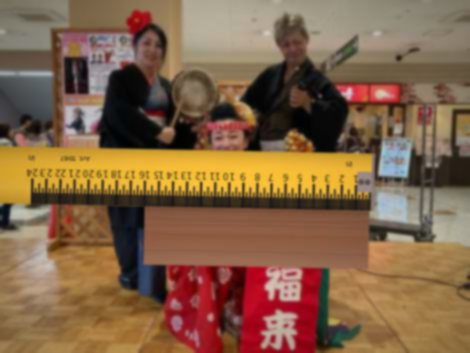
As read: **16** in
